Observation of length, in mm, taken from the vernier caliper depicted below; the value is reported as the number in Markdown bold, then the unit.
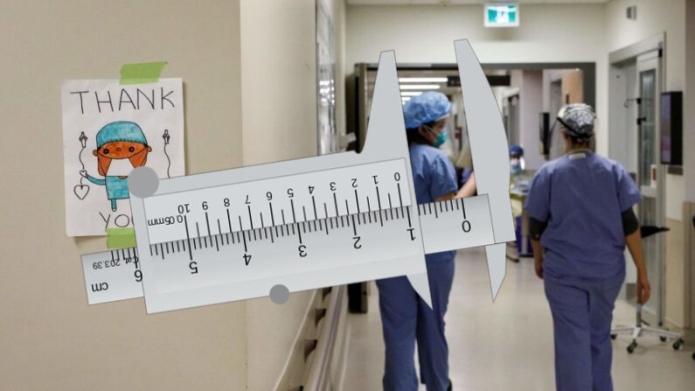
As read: **11.0** mm
